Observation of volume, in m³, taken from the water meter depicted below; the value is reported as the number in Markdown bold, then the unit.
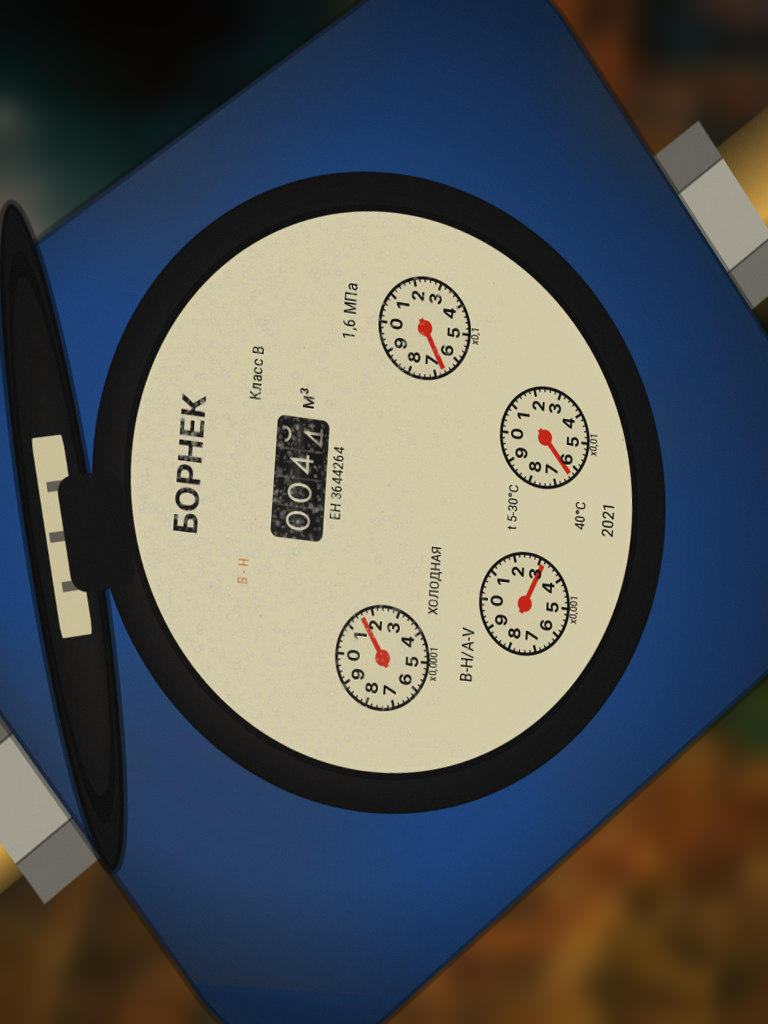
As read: **43.6631** m³
